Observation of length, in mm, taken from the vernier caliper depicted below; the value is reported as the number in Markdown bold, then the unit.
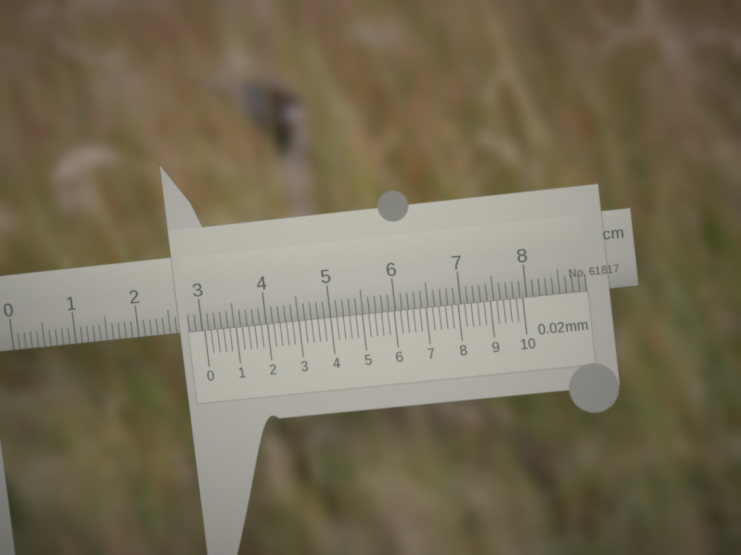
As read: **30.4** mm
